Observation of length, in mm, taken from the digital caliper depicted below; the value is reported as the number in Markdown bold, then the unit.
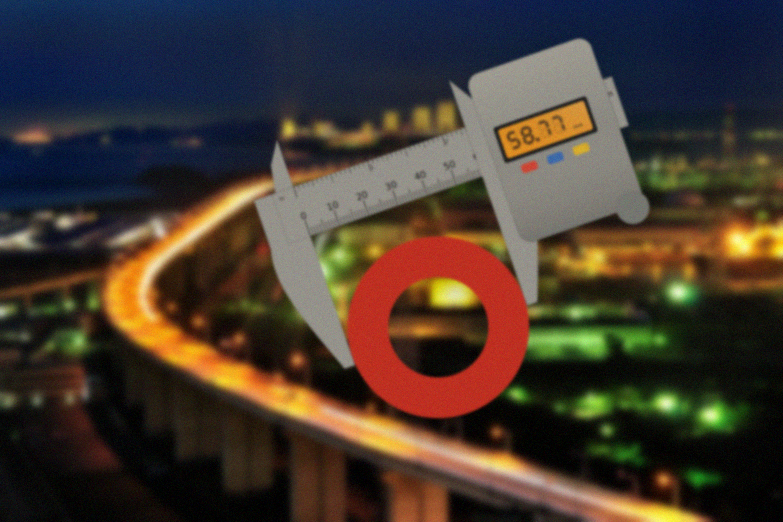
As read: **58.77** mm
